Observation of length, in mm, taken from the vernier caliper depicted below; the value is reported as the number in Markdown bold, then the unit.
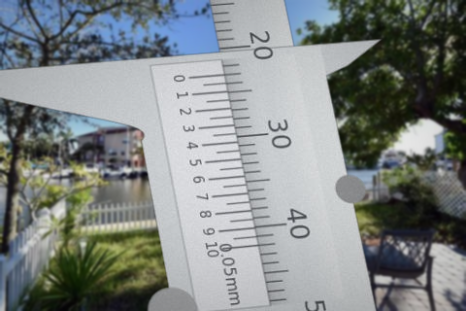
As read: **23.0** mm
